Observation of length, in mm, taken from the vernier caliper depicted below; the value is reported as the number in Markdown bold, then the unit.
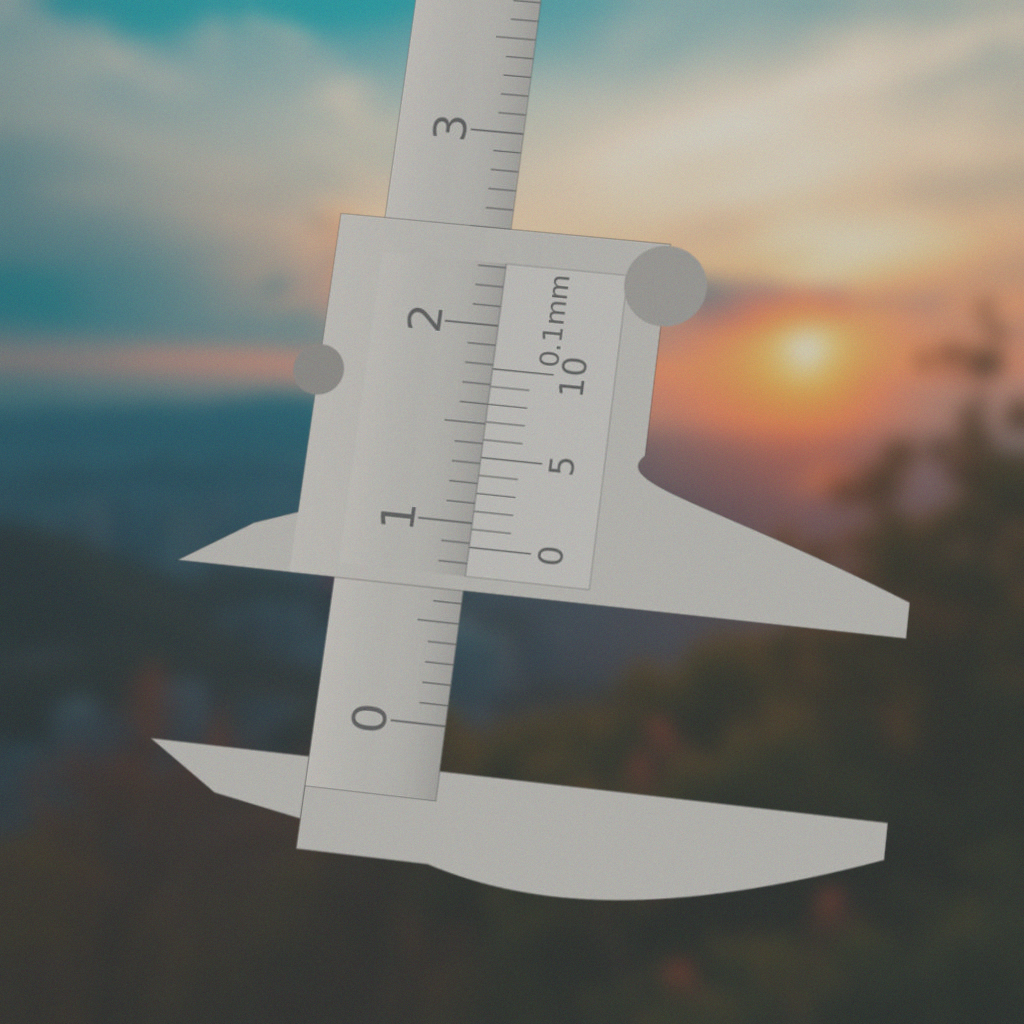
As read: **8.8** mm
